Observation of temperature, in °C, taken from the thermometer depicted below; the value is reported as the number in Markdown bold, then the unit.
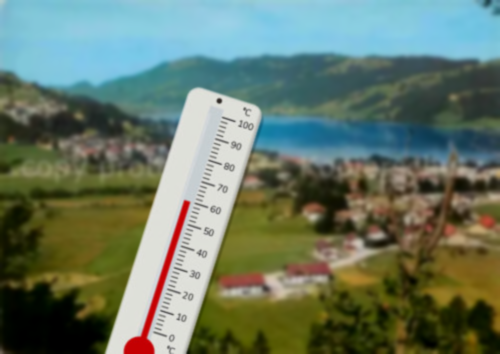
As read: **60** °C
